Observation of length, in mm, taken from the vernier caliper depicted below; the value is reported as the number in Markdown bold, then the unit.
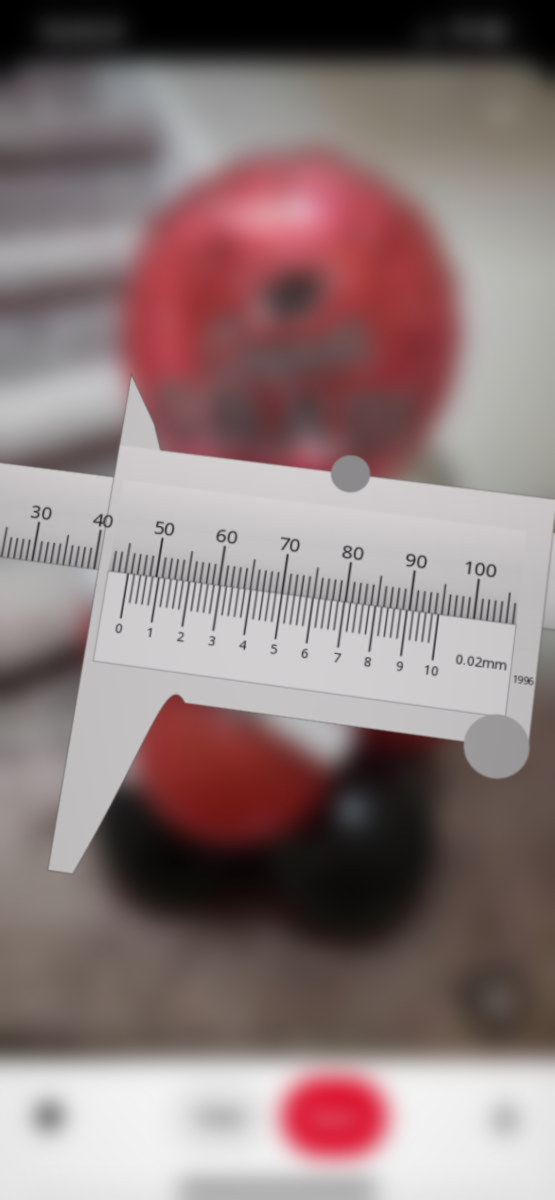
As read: **45.5** mm
